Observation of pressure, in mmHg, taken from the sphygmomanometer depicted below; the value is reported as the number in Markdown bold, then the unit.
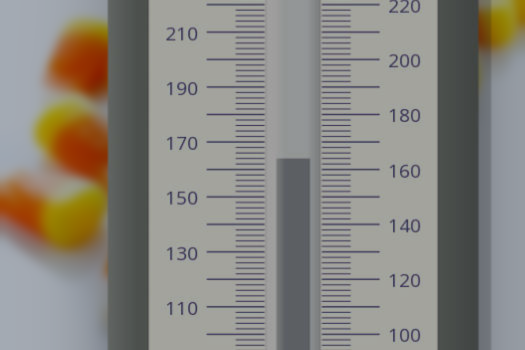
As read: **164** mmHg
